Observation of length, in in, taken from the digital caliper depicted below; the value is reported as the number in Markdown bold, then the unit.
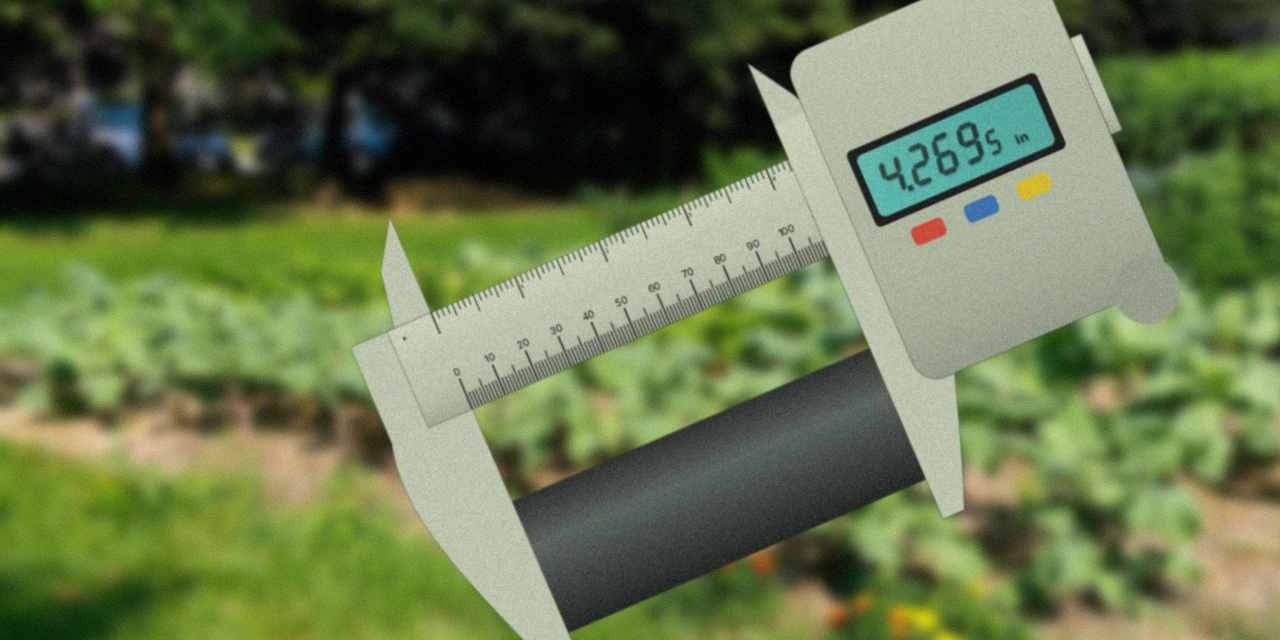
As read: **4.2695** in
